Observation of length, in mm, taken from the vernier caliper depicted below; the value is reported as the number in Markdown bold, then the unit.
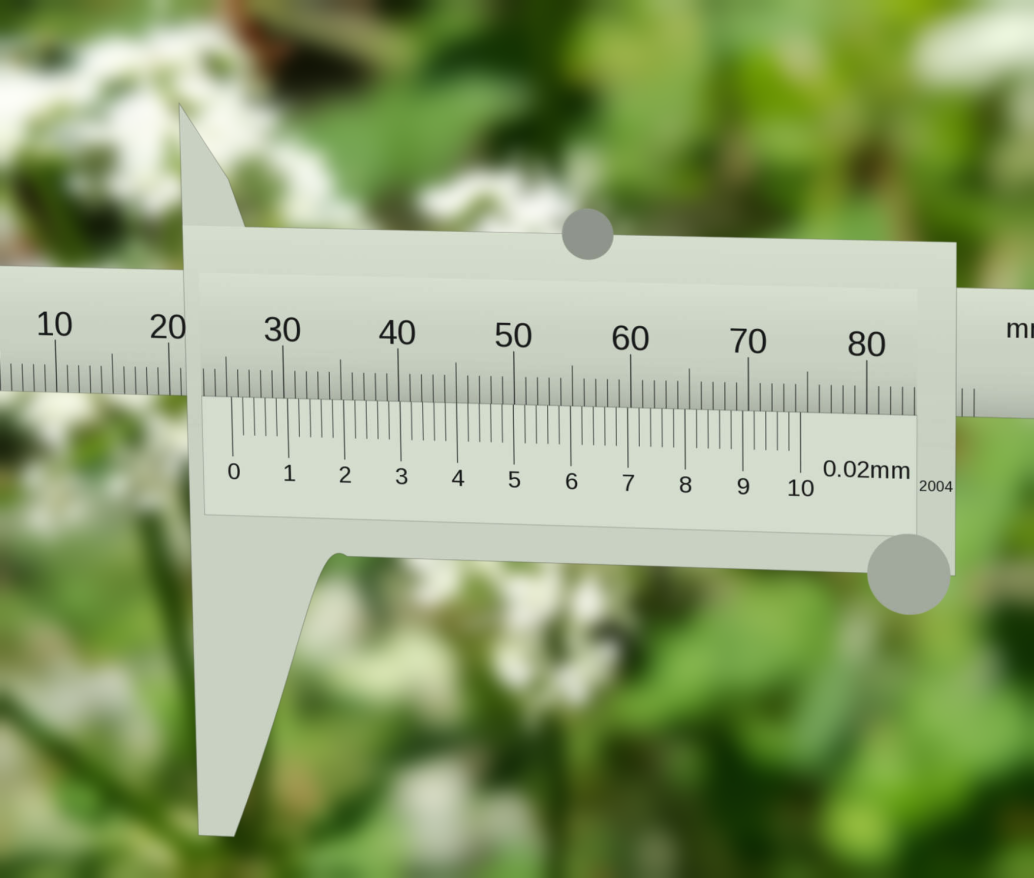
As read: **25.4** mm
